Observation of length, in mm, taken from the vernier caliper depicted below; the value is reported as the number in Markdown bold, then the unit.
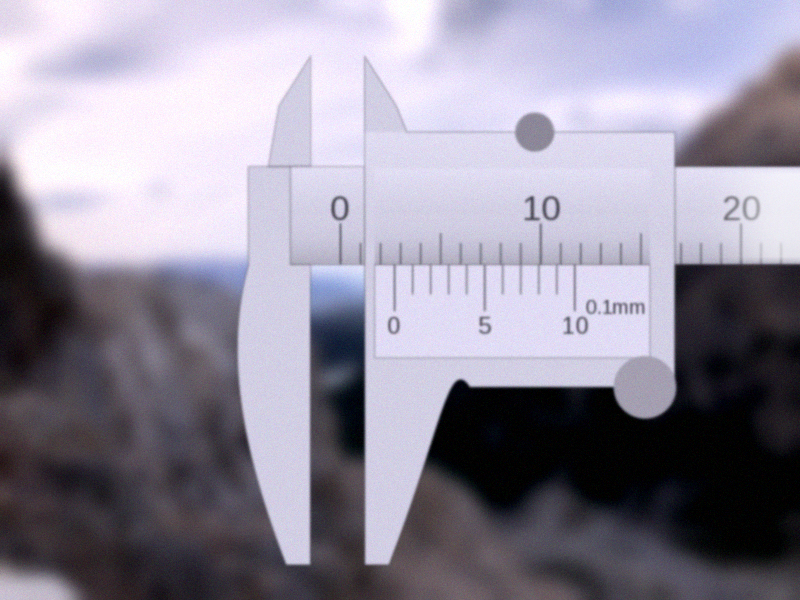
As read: **2.7** mm
